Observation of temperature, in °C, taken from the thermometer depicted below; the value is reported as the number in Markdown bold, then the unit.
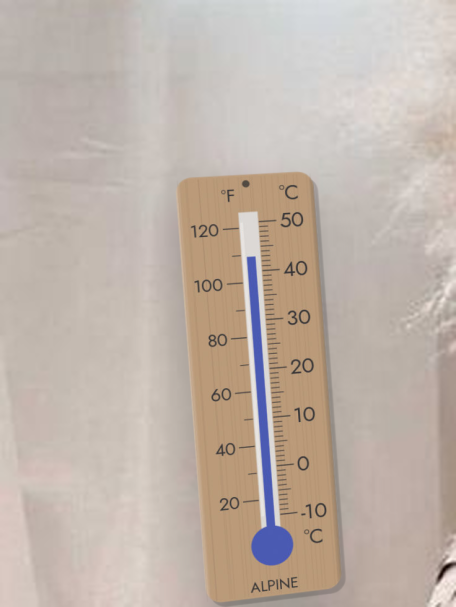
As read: **43** °C
